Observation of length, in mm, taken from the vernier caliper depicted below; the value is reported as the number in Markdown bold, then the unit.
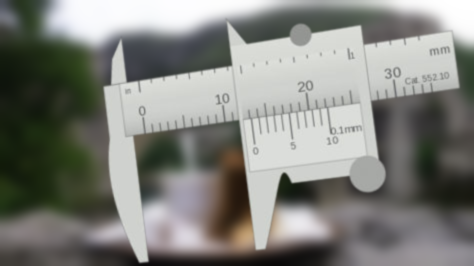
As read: **13.2** mm
